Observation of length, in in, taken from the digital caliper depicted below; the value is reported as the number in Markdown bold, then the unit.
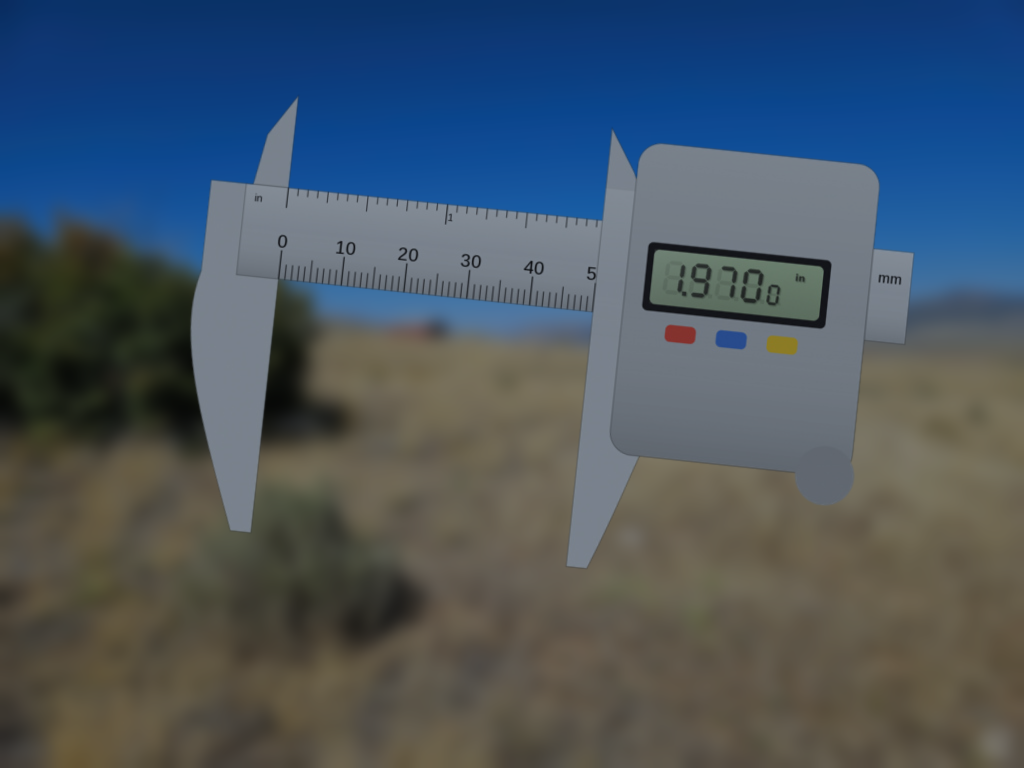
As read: **1.9700** in
